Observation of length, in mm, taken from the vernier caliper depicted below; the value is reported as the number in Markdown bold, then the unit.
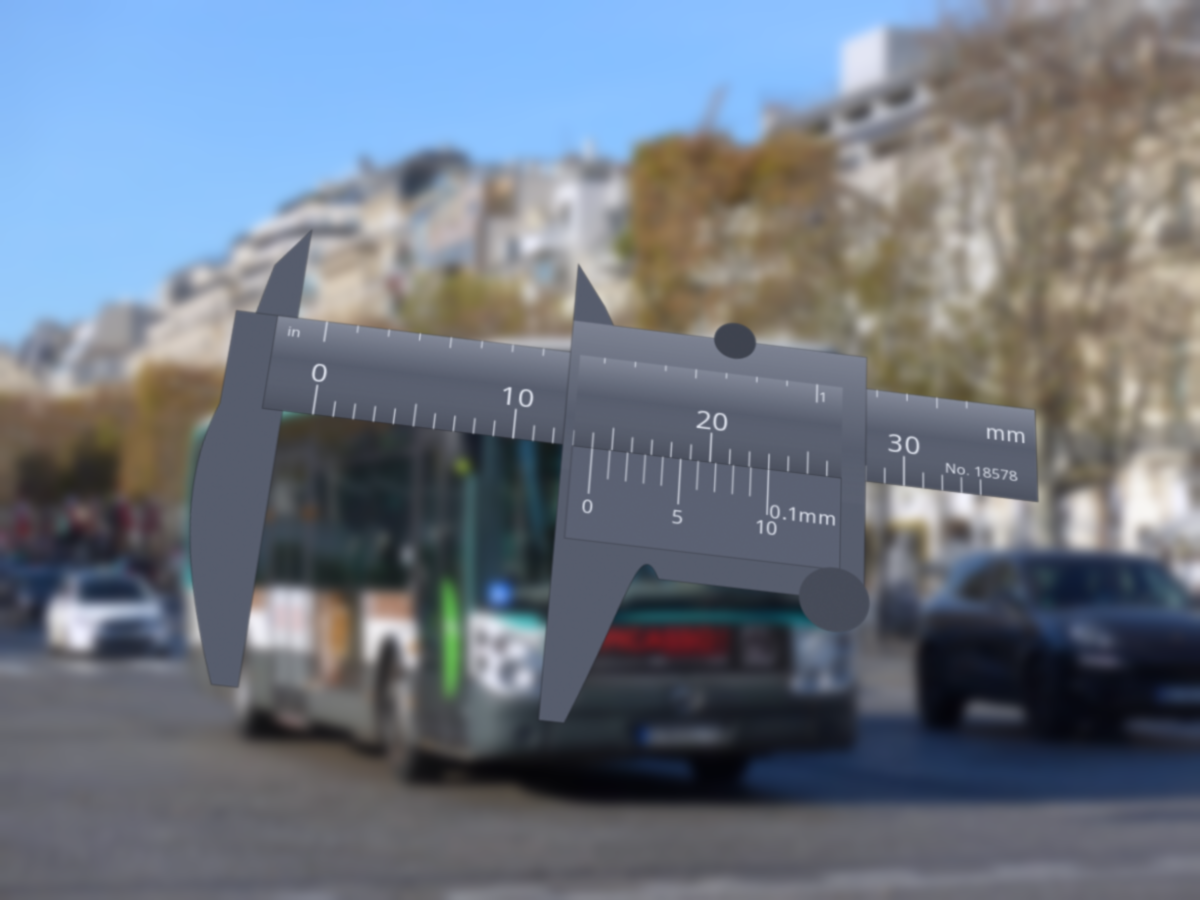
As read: **14.0** mm
